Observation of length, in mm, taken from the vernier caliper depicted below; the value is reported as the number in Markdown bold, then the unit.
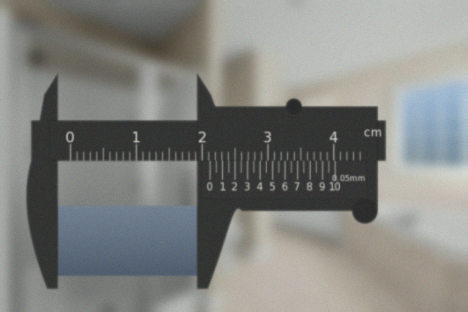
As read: **21.2** mm
